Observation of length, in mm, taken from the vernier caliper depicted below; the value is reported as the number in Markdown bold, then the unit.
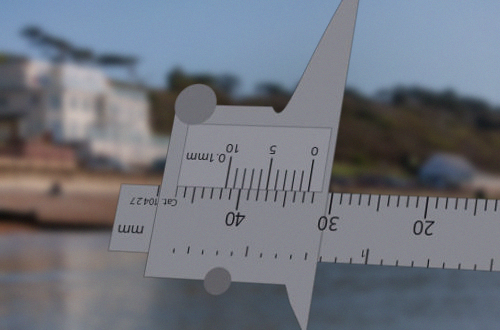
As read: **32.6** mm
